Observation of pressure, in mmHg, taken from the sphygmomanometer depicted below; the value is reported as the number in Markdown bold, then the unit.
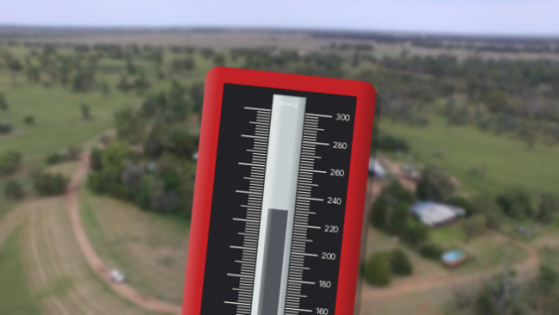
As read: **230** mmHg
